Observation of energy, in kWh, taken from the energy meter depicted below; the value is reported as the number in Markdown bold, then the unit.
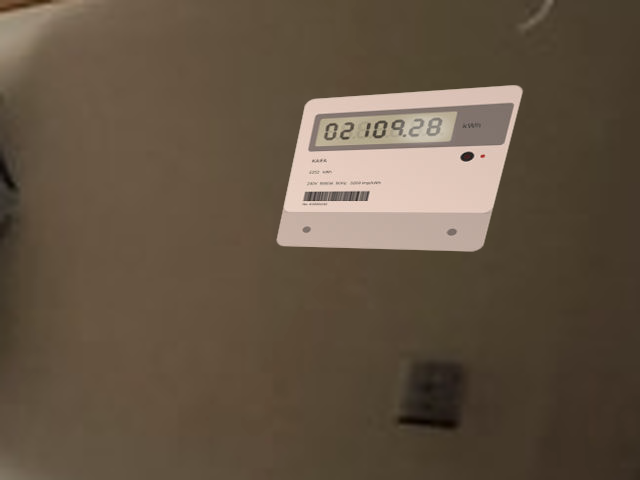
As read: **2109.28** kWh
